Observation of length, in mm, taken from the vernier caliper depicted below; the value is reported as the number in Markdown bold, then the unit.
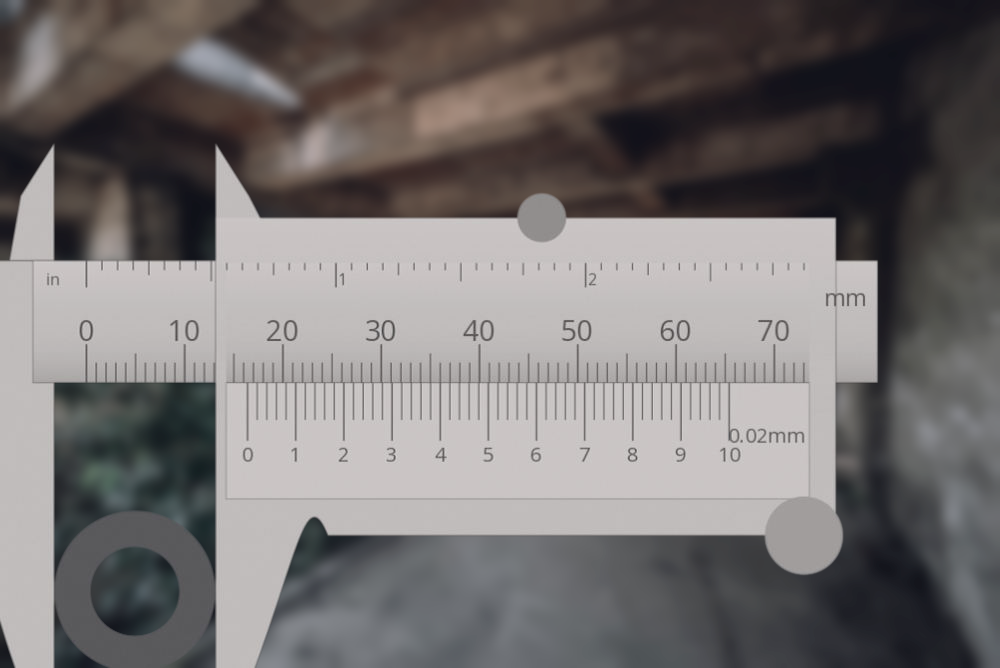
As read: **16.4** mm
